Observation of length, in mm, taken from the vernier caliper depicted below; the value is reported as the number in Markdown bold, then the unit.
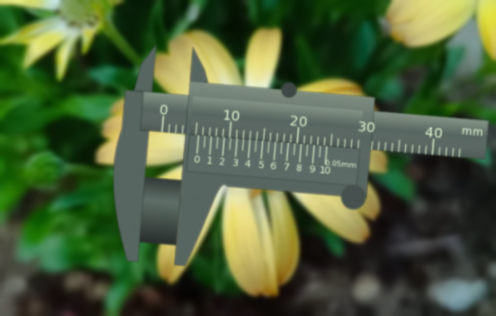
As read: **5.4** mm
